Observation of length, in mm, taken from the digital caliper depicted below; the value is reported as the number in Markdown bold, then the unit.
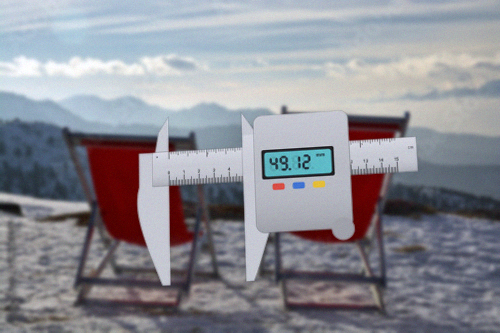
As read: **49.12** mm
